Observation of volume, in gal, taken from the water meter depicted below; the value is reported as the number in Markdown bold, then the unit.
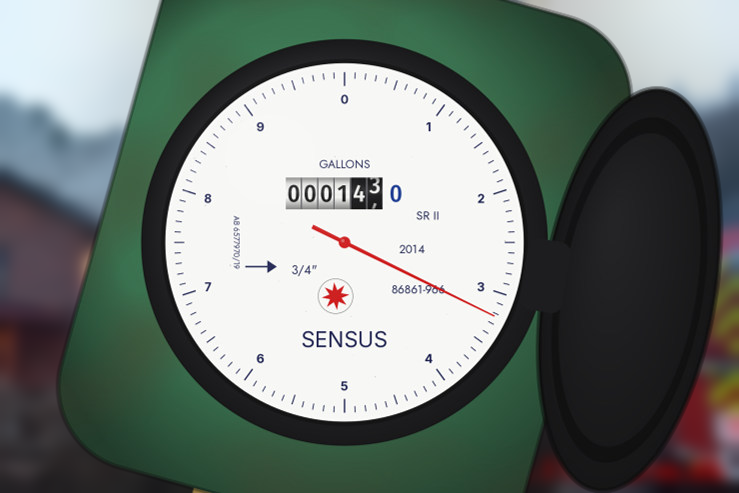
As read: **1433.2** gal
